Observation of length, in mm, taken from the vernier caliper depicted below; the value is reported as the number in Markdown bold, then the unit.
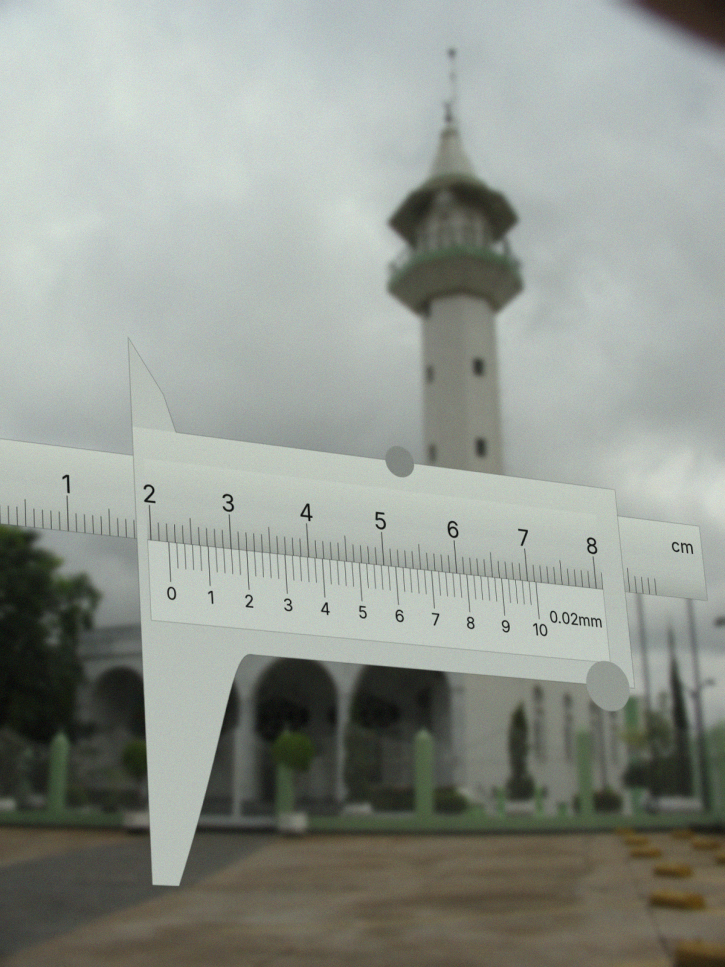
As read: **22.2** mm
